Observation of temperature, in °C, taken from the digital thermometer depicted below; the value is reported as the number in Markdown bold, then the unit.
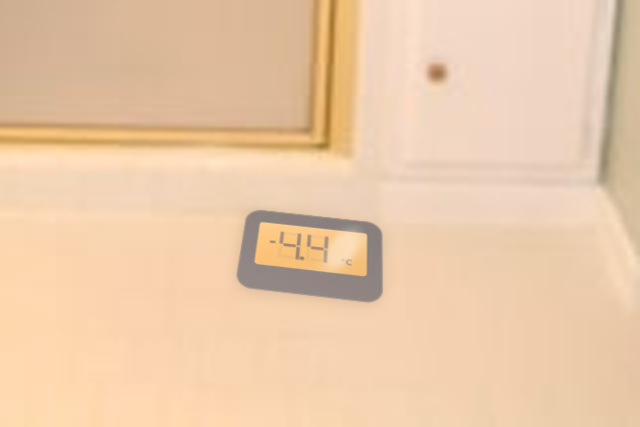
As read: **-4.4** °C
